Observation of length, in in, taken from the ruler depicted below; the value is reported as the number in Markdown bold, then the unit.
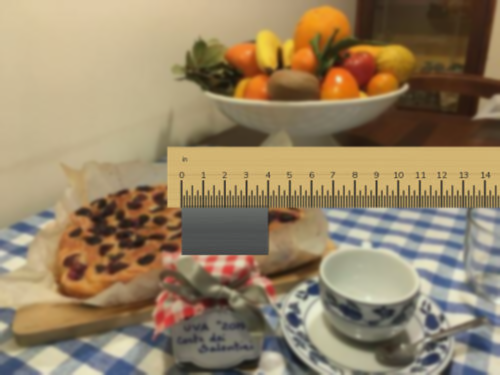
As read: **4** in
